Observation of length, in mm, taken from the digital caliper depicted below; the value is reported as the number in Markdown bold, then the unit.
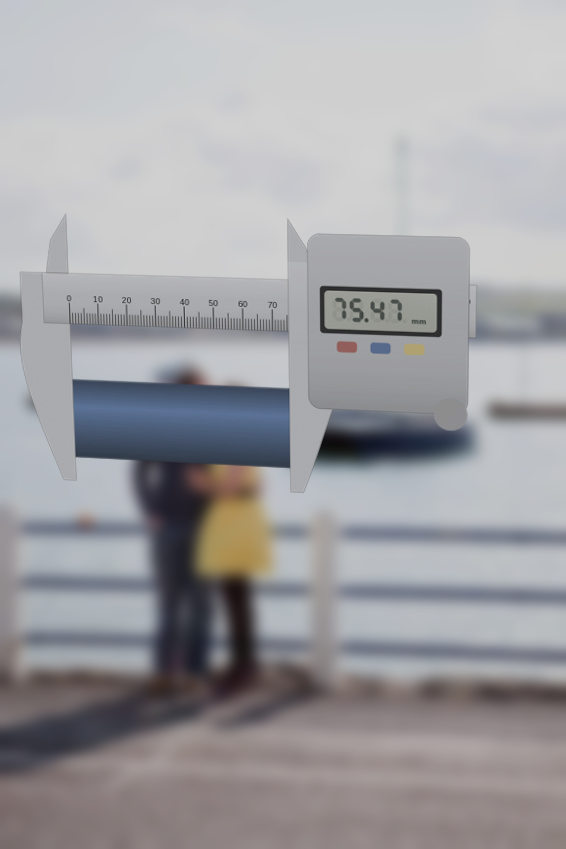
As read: **75.47** mm
